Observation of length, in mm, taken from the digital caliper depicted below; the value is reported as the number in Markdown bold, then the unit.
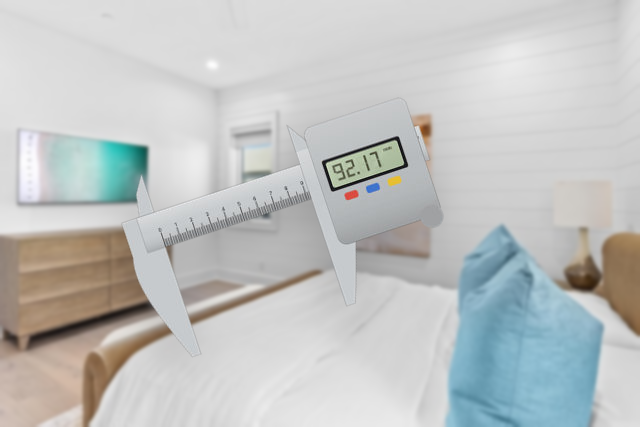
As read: **92.17** mm
